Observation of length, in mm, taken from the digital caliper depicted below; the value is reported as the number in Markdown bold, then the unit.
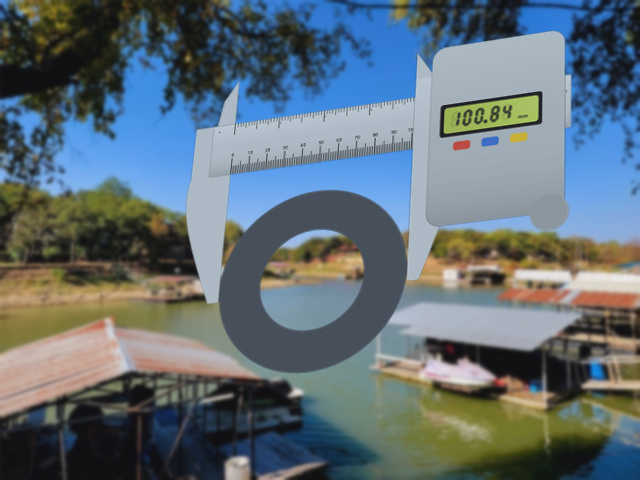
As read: **100.84** mm
